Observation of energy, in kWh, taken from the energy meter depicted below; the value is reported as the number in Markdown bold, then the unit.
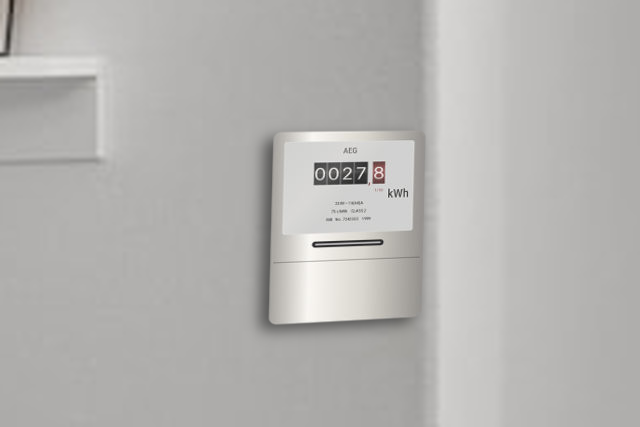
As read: **27.8** kWh
